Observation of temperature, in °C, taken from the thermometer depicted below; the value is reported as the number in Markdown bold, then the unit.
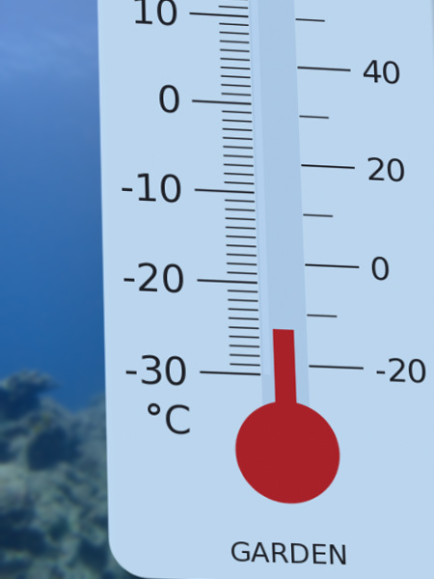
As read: **-25** °C
